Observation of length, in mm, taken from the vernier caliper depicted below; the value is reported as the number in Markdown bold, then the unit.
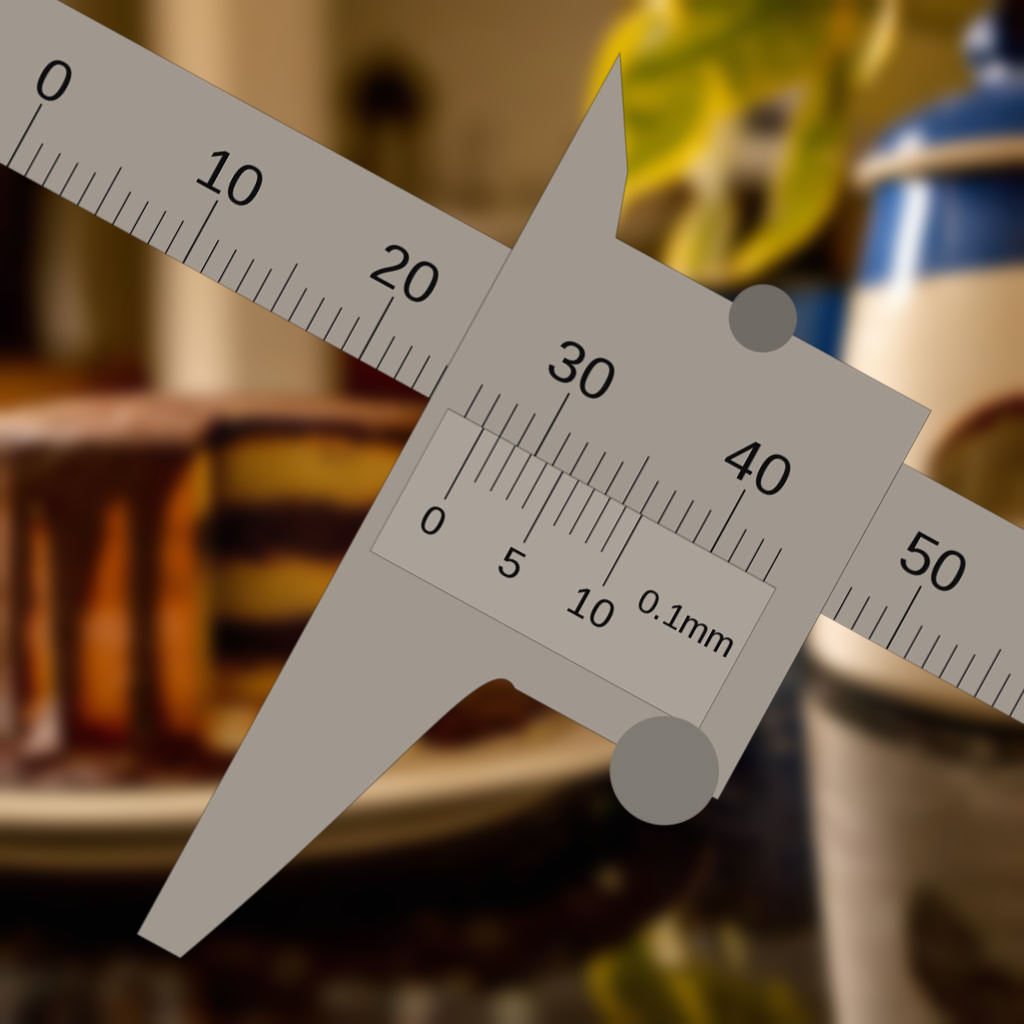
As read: **27.1** mm
